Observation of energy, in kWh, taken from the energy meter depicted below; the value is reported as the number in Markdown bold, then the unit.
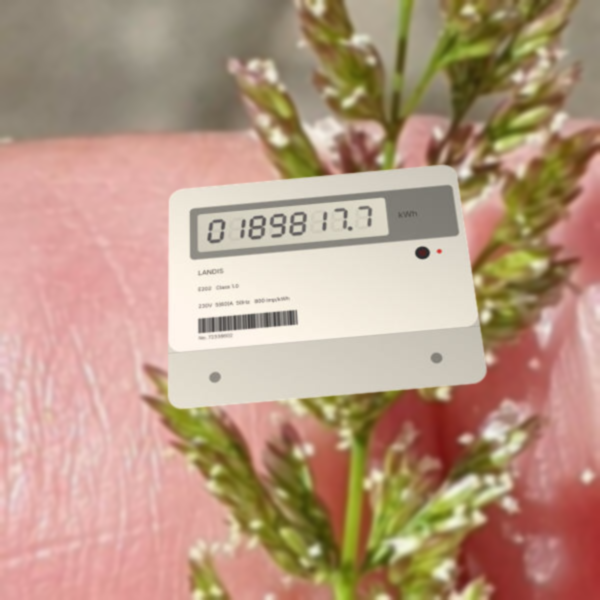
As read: **189817.7** kWh
